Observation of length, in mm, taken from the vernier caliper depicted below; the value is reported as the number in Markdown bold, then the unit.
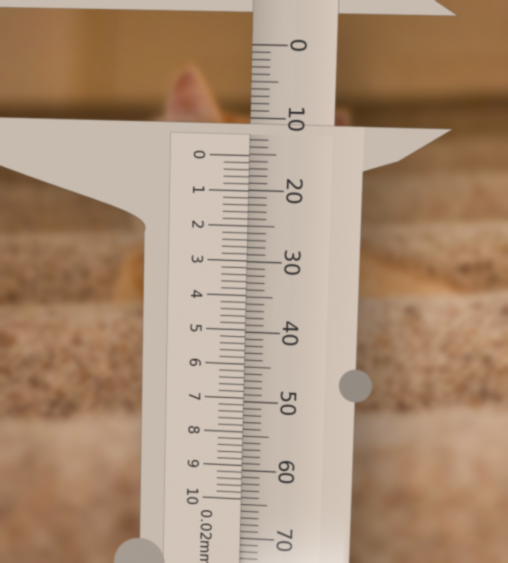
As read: **15.2** mm
